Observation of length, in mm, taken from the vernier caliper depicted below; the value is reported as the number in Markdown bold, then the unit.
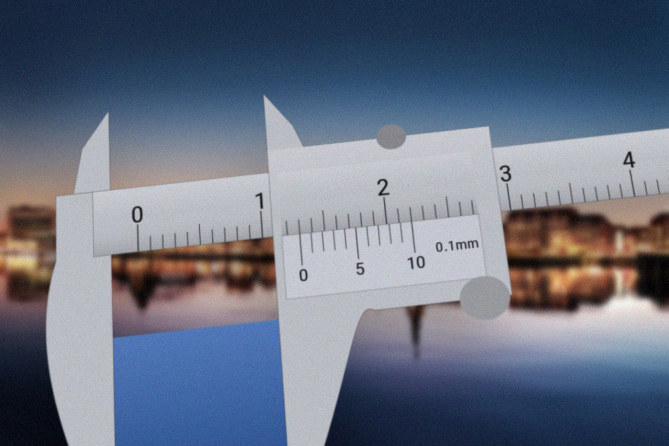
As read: **13.0** mm
